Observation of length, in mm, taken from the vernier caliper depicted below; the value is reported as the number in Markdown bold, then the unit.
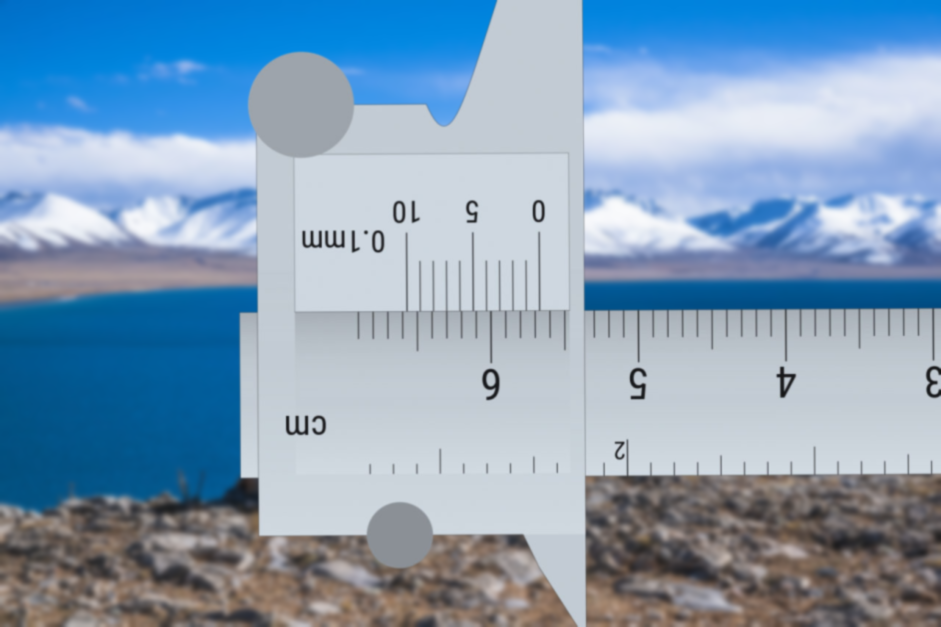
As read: **56.7** mm
